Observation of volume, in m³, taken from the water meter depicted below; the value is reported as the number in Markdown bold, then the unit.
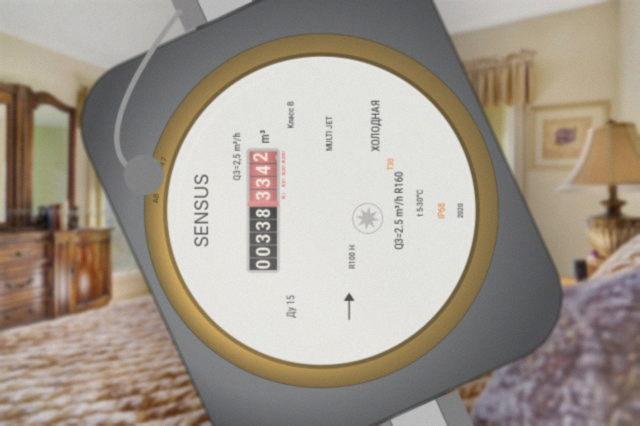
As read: **338.3342** m³
